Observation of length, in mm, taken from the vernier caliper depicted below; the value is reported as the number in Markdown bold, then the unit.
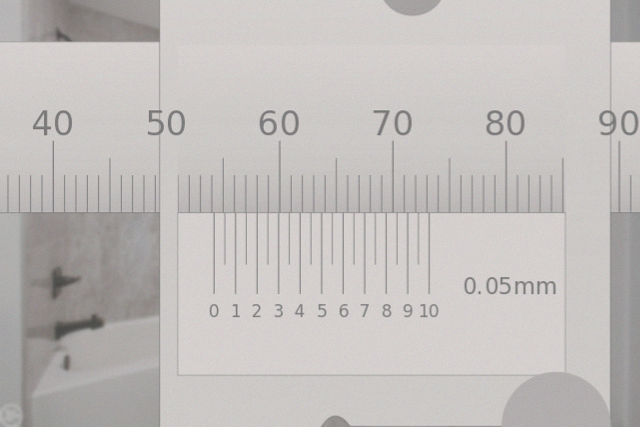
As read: **54.2** mm
